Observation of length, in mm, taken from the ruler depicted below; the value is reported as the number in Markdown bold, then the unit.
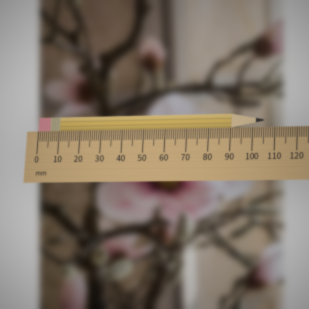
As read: **105** mm
